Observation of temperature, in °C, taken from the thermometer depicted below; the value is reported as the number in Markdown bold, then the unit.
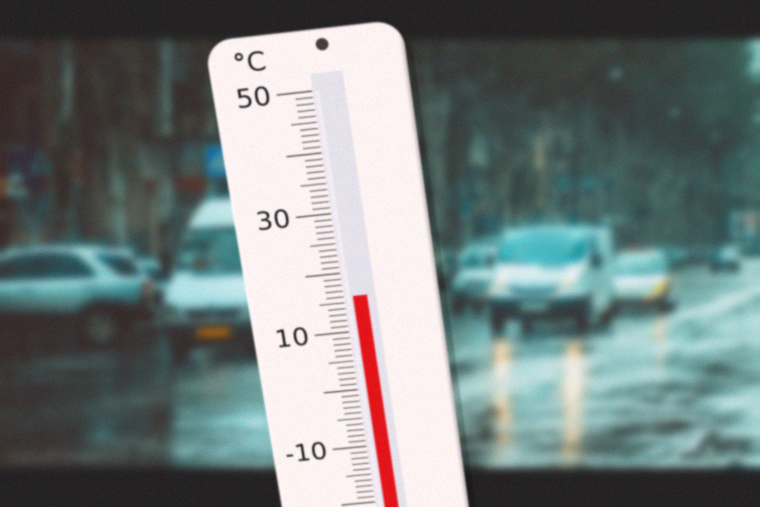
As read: **16** °C
